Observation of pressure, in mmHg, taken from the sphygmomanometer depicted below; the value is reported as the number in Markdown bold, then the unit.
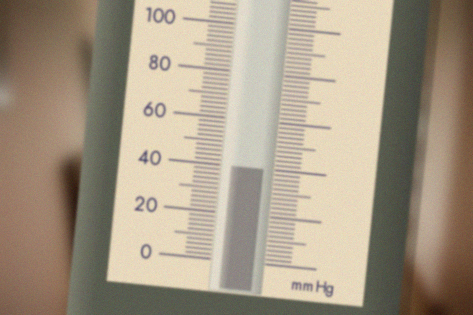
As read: **40** mmHg
